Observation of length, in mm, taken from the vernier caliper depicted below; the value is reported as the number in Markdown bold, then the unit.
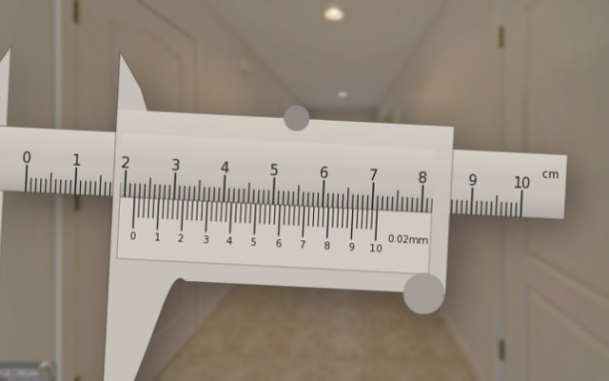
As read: **22.0** mm
